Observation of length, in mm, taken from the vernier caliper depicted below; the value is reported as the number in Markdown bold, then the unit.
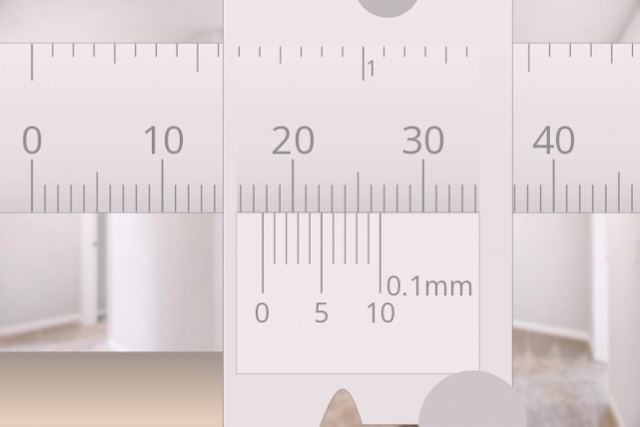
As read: **17.7** mm
